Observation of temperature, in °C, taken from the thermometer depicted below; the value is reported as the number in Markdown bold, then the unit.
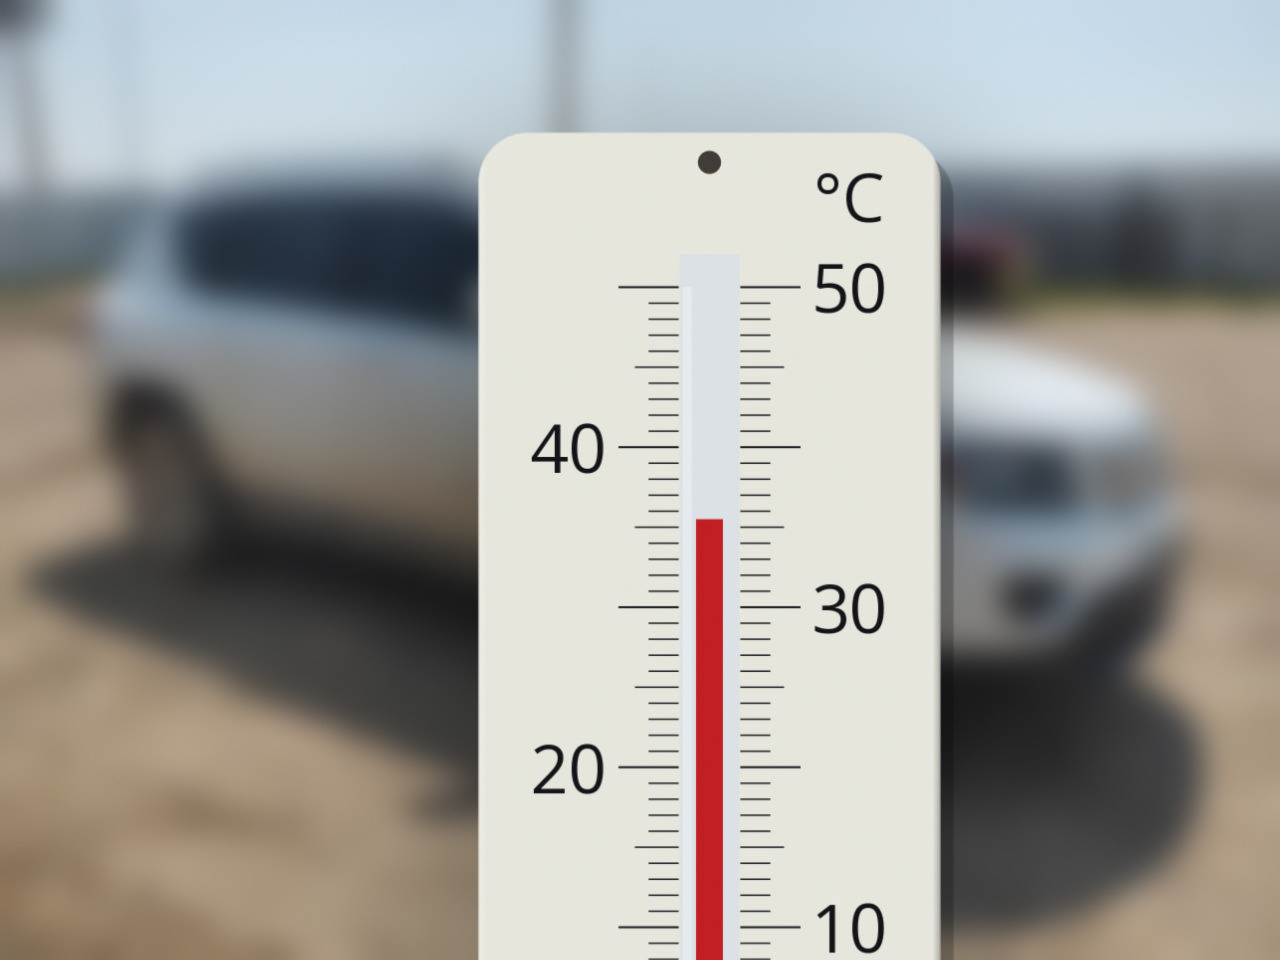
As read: **35.5** °C
